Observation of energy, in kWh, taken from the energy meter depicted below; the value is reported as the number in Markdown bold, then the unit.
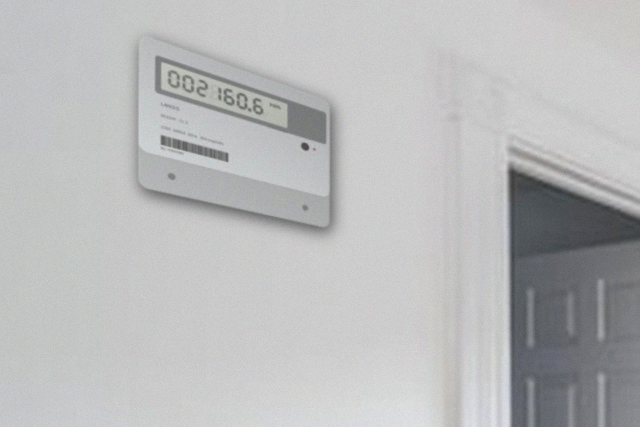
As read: **2160.6** kWh
